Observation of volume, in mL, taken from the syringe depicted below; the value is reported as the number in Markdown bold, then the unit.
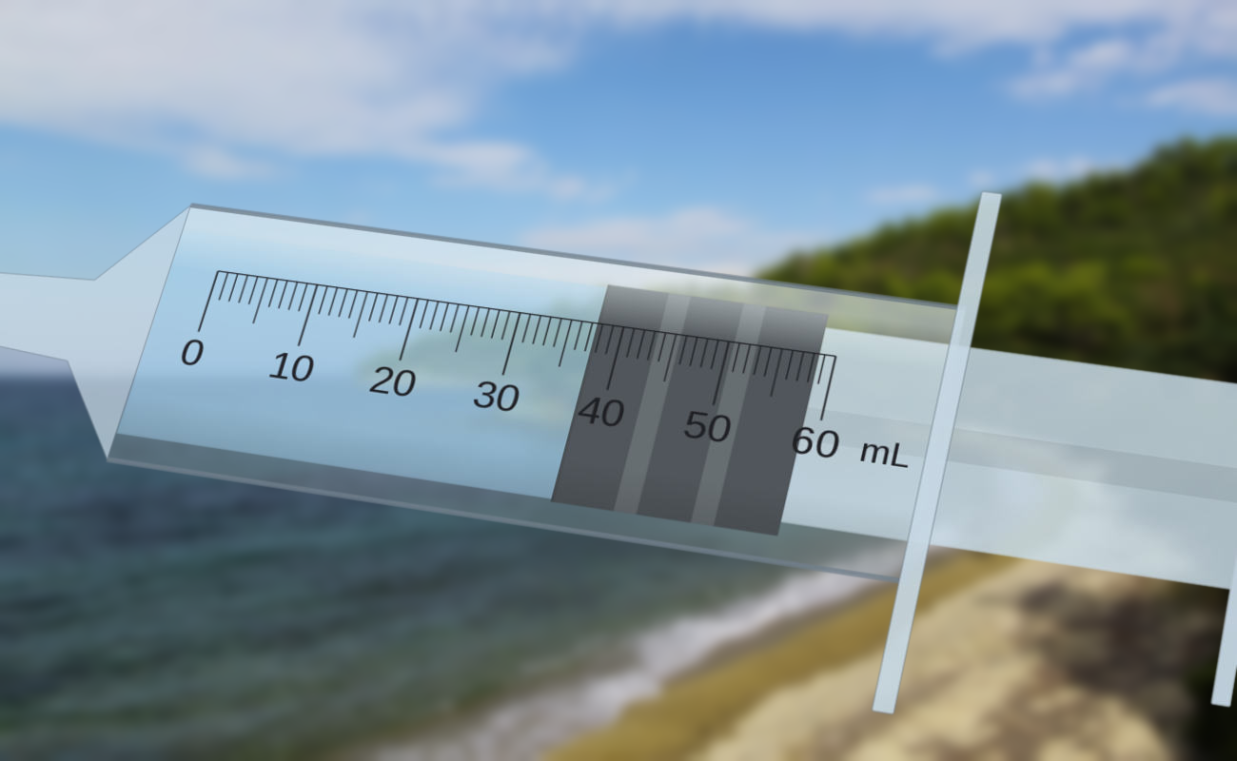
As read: **37.5** mL
